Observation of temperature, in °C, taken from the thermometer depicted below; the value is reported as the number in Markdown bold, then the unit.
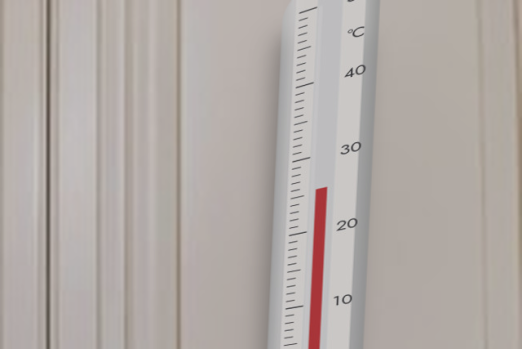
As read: **25.5** °C
